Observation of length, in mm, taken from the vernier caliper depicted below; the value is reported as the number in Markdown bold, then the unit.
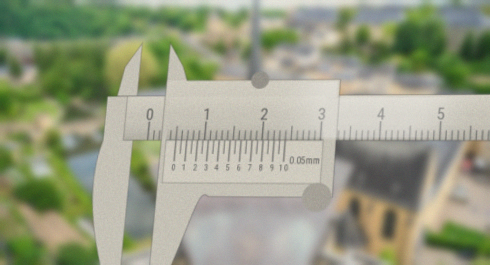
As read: **5.0** mm
